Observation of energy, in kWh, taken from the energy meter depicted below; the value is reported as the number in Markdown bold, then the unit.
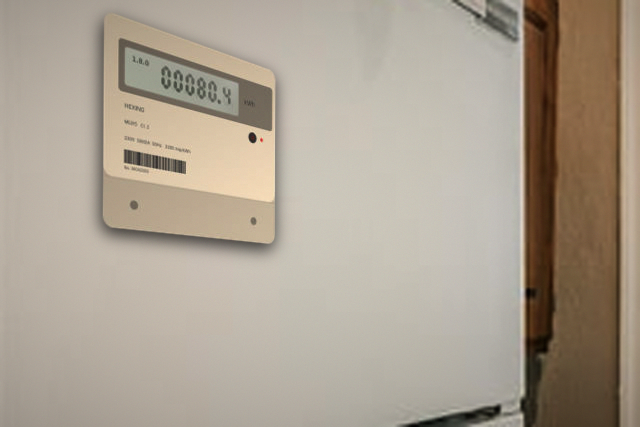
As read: **80.4** kWh
